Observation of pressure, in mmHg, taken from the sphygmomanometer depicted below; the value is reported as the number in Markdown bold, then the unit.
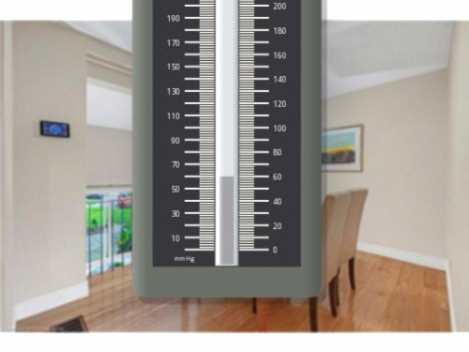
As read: **60** mmHg
